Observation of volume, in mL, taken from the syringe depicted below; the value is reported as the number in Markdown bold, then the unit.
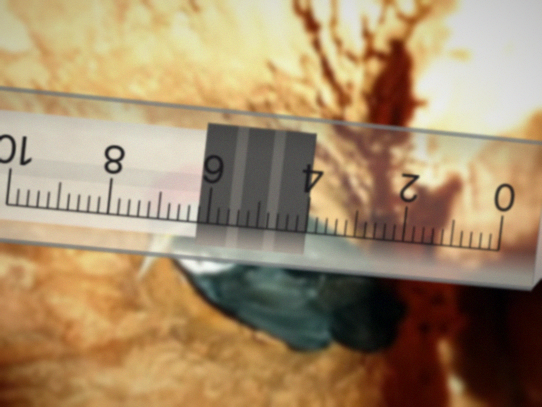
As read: **4** mL
